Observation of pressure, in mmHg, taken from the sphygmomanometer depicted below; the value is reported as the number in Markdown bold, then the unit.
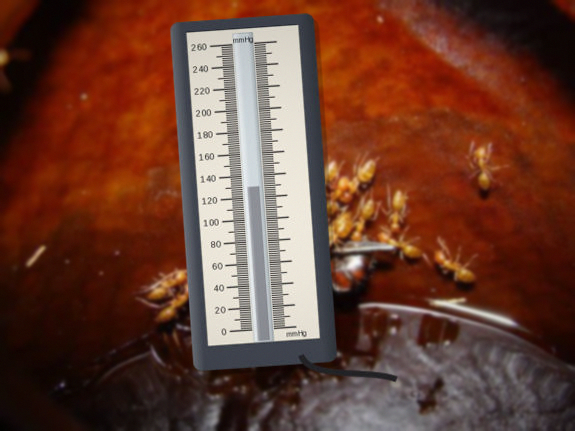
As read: **130** mmHg
